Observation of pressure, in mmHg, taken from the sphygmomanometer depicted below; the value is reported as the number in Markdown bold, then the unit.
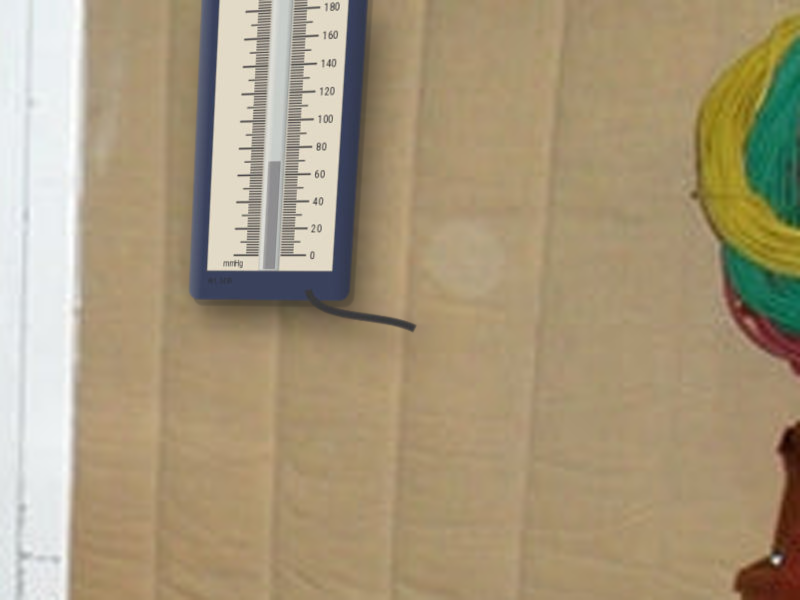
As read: **70** mmHg
